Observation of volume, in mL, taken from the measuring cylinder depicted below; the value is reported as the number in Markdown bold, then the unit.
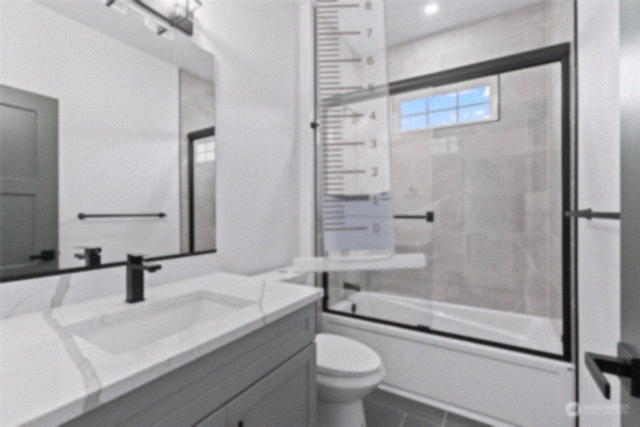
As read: **1** mL
